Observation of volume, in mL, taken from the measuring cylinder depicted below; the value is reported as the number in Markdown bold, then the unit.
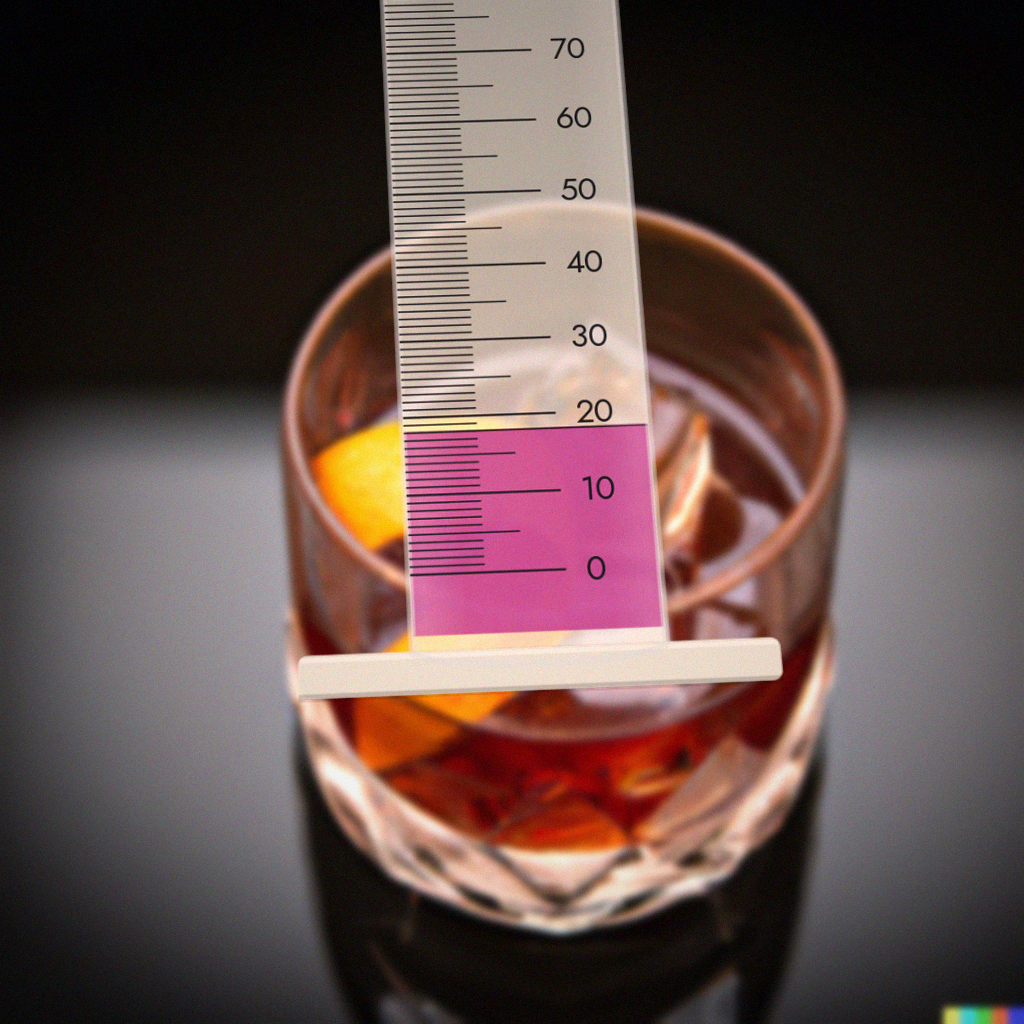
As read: **18** mL
